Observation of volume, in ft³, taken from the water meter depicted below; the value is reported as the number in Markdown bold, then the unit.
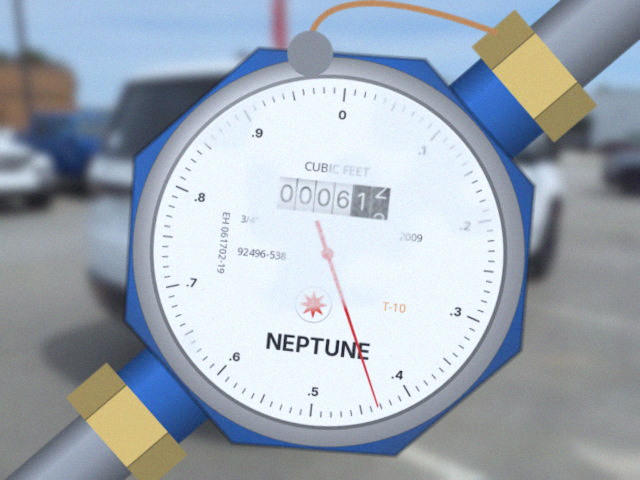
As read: **612.43** ft³
